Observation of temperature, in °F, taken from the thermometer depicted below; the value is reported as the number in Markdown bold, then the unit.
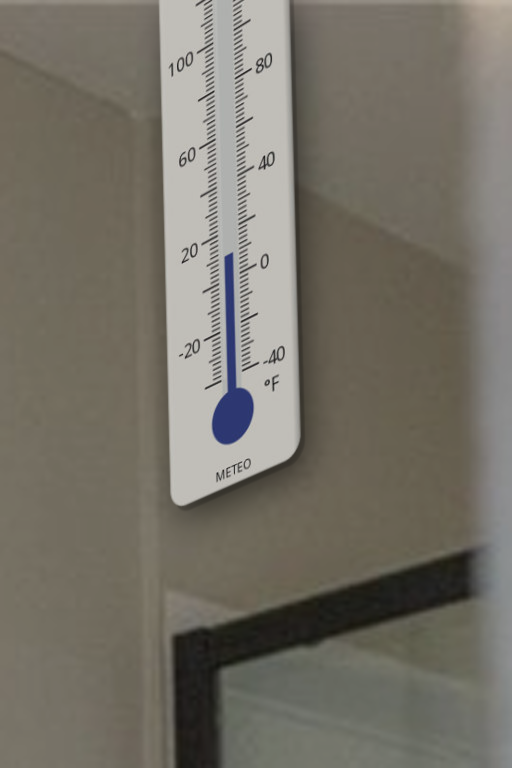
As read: **10** °F
